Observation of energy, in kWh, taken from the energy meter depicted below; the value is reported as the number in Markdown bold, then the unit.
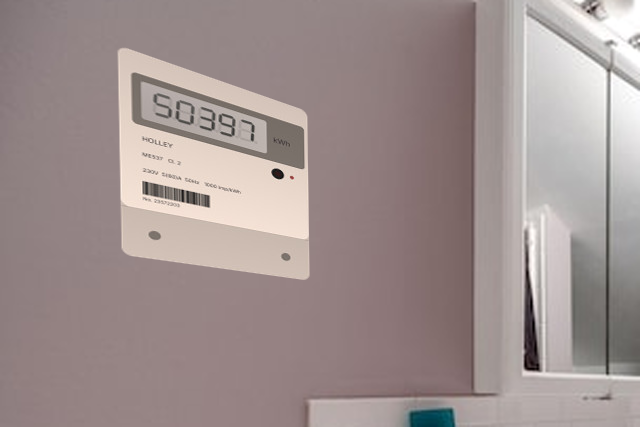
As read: **50397** kWh
